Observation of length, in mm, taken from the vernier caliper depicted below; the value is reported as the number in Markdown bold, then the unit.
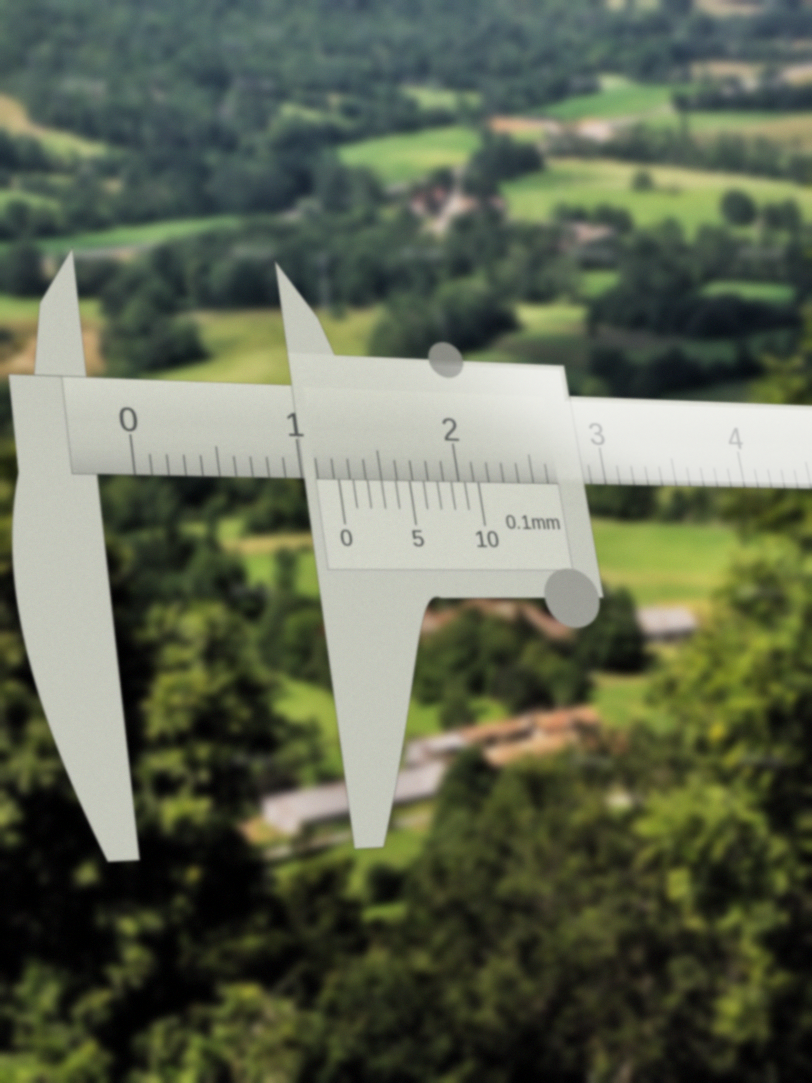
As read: **12.3** mm
